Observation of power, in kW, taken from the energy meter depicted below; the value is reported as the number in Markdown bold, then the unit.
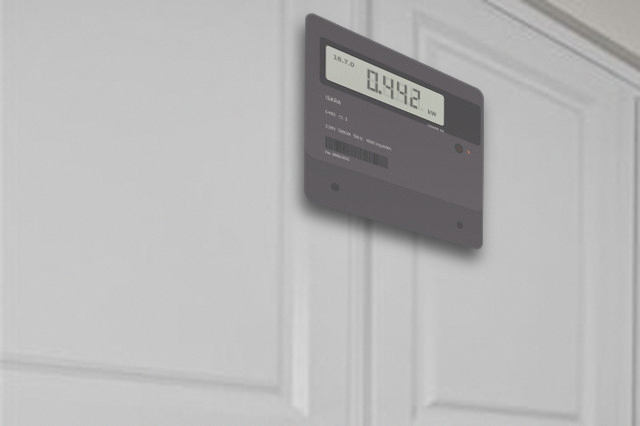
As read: **0.442** kW
